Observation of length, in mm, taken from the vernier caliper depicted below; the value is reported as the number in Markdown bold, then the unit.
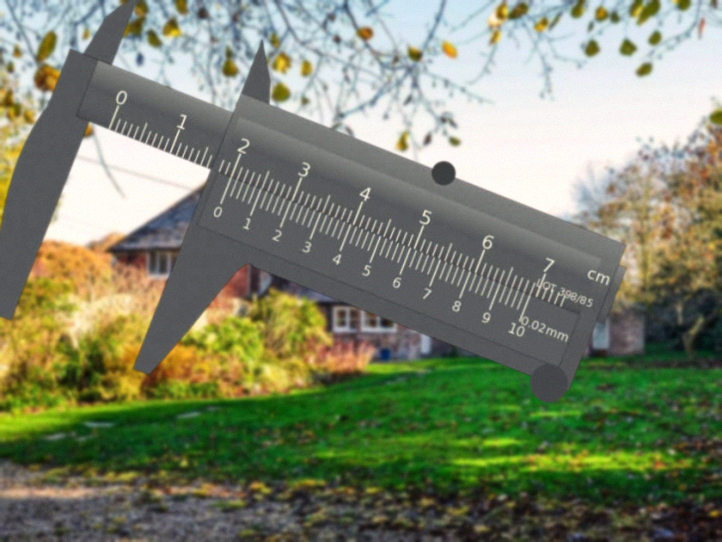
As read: **20.0** mm
